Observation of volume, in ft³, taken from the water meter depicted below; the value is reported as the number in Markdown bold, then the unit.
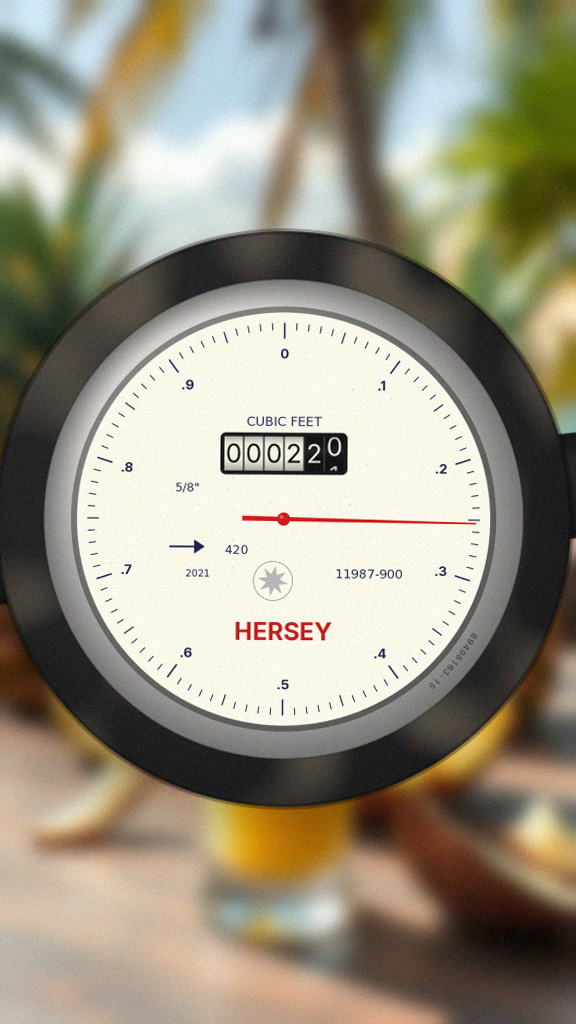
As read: **220.25** ft³
